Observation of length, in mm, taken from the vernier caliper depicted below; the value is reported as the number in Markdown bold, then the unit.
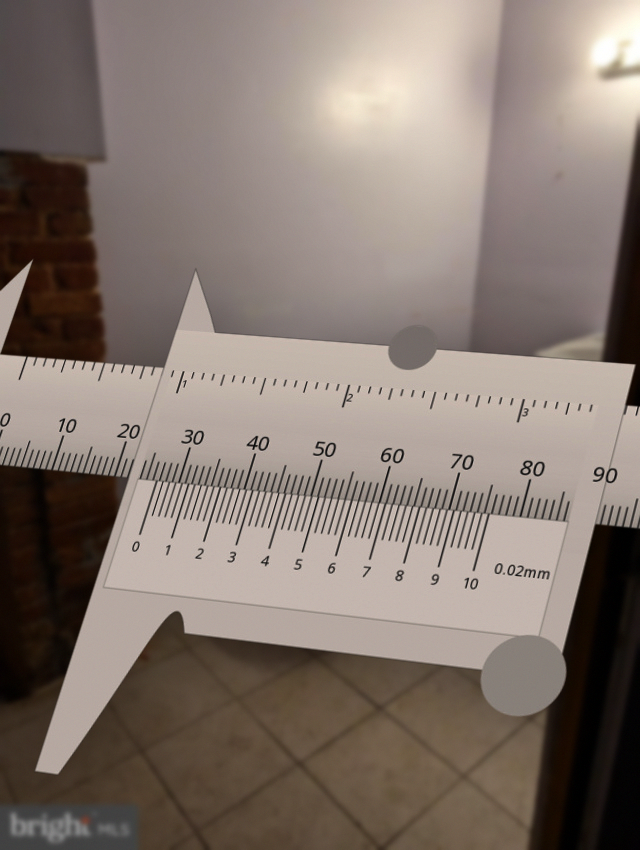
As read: **26.6** mm
